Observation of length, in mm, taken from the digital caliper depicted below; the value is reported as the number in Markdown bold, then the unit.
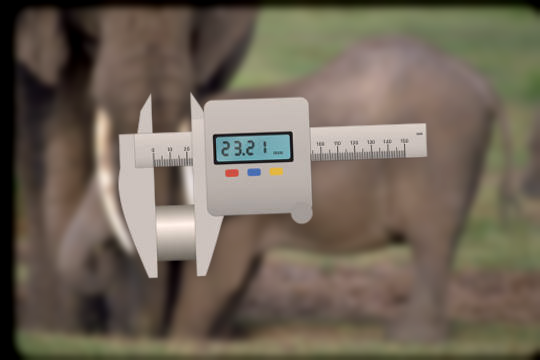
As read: **23.21** mm
